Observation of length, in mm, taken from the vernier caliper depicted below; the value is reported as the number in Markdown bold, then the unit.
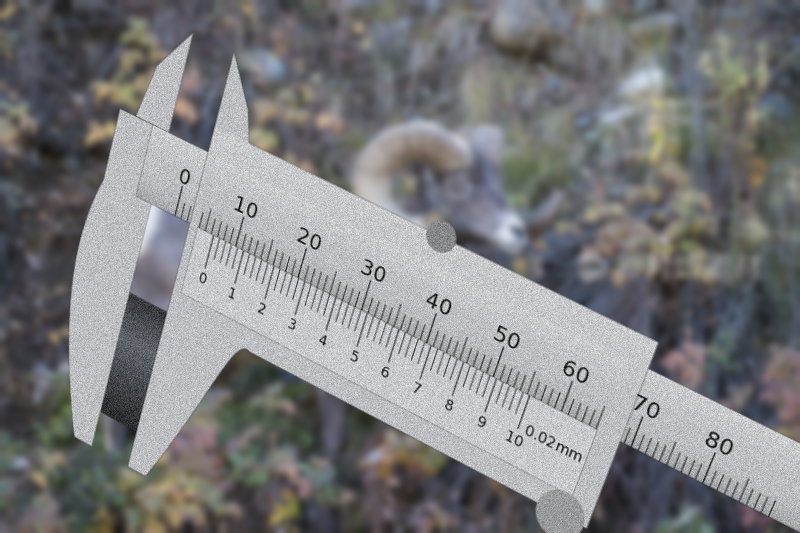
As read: **6.4** mm
